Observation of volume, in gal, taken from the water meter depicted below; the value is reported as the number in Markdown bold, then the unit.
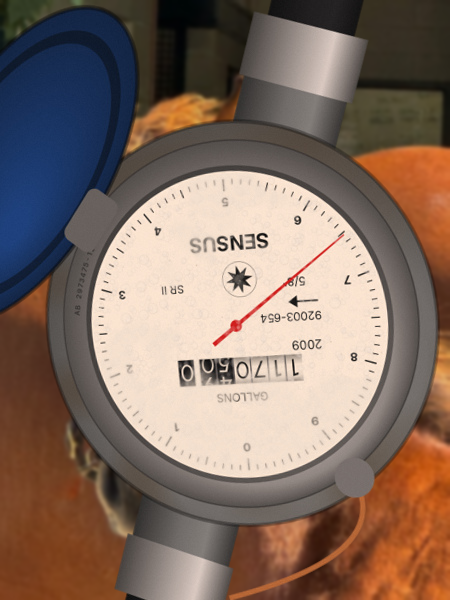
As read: **1170496.5** gal
